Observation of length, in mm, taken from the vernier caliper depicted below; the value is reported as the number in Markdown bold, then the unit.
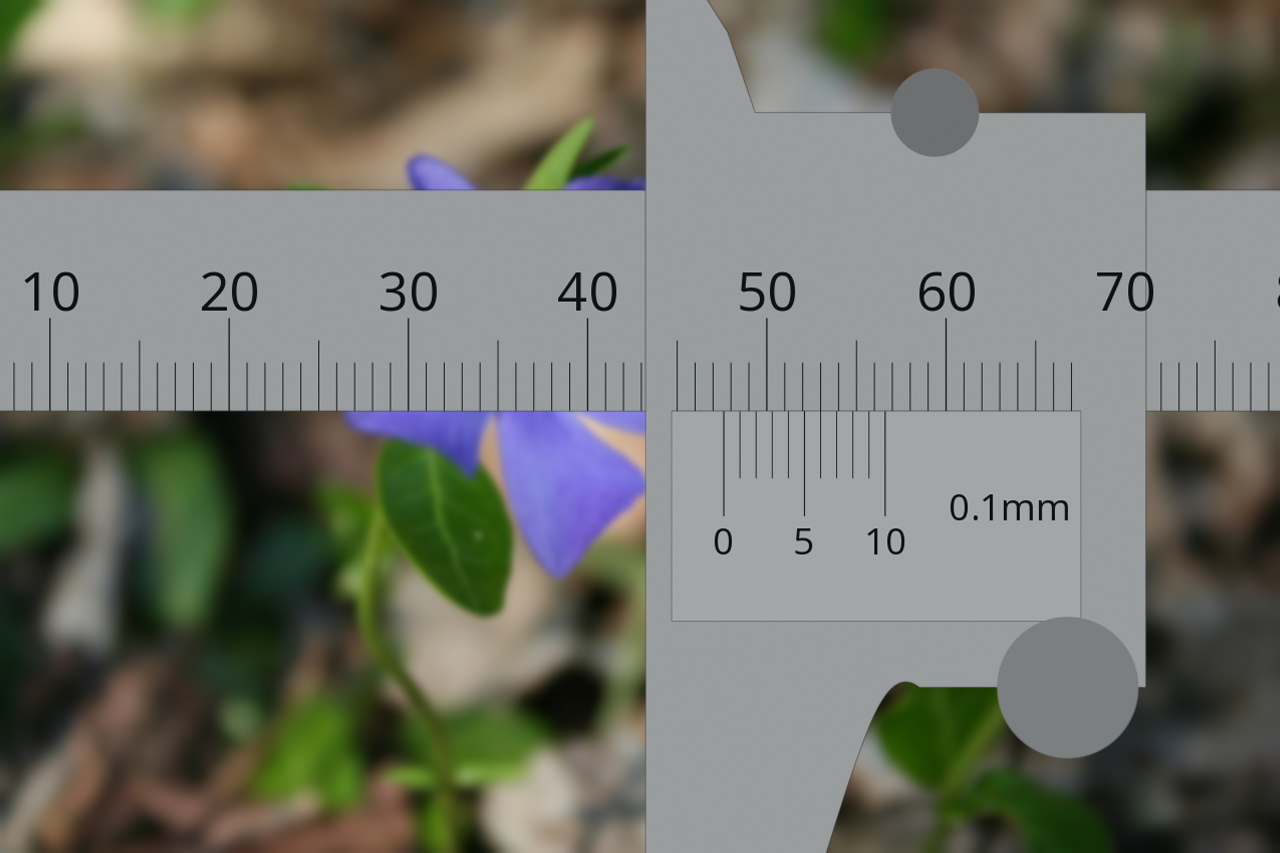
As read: **47.6** mm
